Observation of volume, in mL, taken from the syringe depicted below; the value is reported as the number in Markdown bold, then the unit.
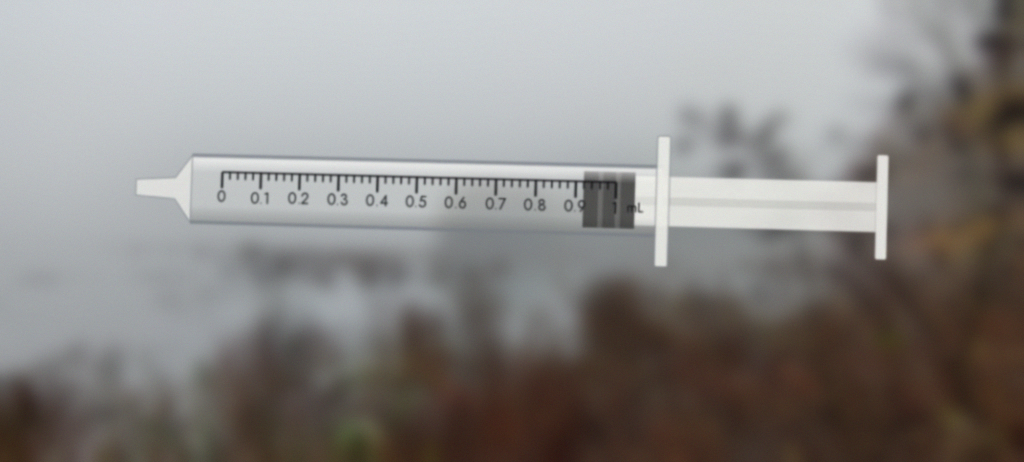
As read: **0.92** mL
